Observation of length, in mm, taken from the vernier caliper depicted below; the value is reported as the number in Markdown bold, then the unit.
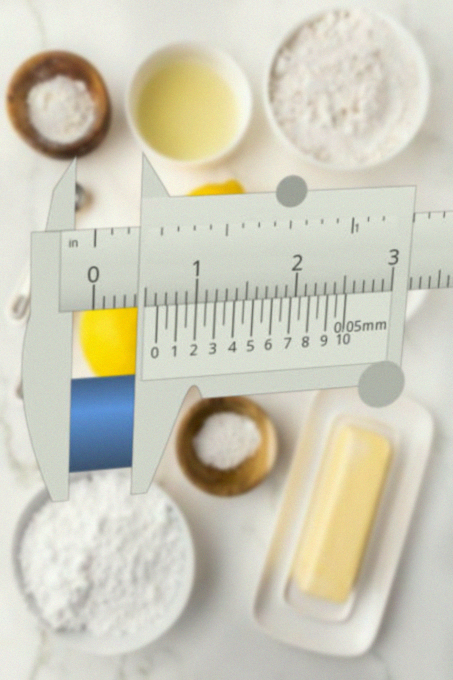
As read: **6.2** mm
